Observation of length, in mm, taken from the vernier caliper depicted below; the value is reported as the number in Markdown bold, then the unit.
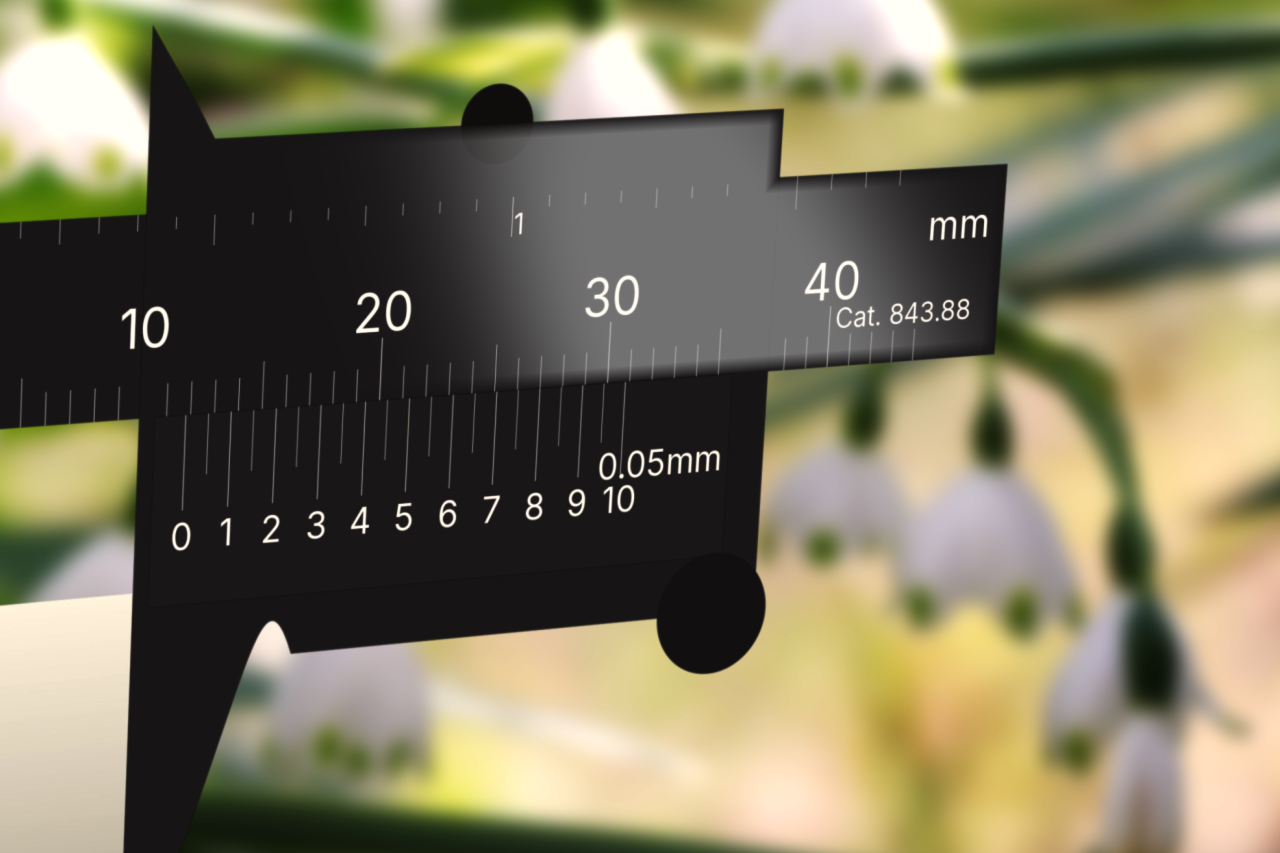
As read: **11.8** mm
